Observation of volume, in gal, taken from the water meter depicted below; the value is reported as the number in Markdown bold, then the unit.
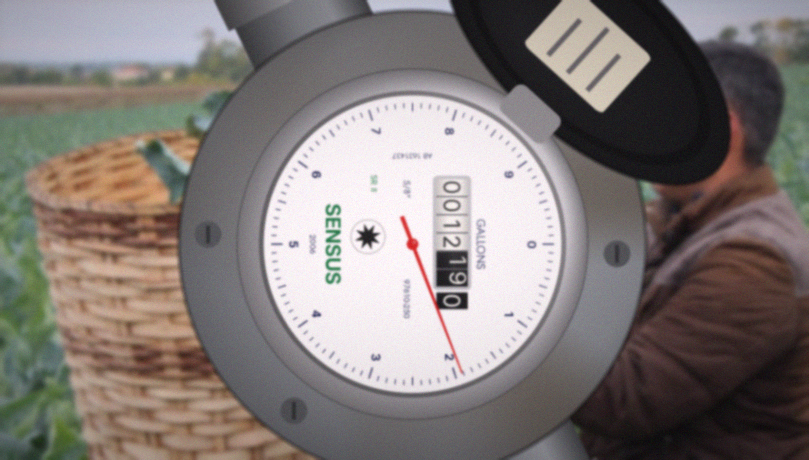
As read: **12191.9** gal
